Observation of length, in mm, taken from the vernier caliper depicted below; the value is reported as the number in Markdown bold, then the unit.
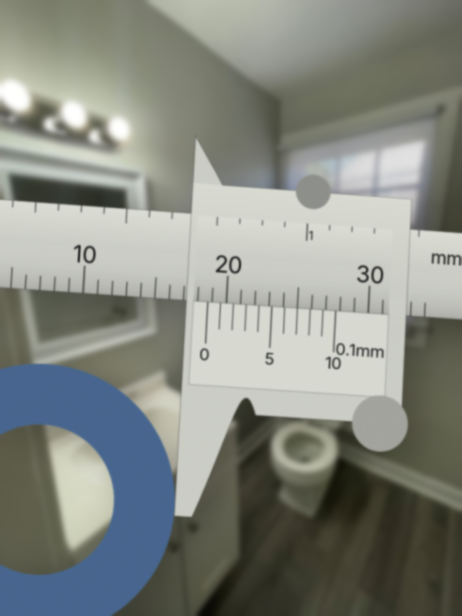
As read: **18.7** mm
